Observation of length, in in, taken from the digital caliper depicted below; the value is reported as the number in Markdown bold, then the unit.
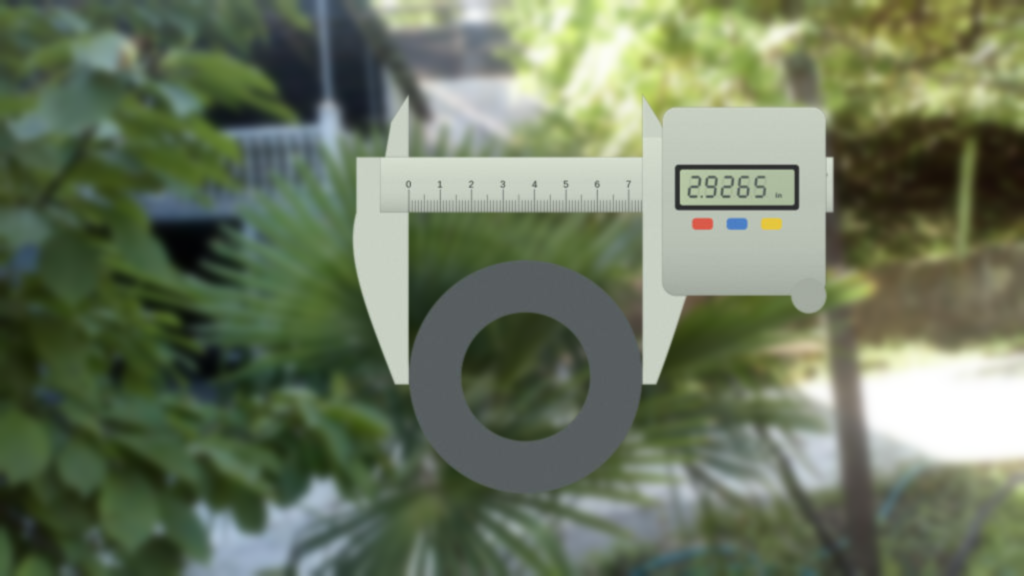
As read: **2.9265** in
